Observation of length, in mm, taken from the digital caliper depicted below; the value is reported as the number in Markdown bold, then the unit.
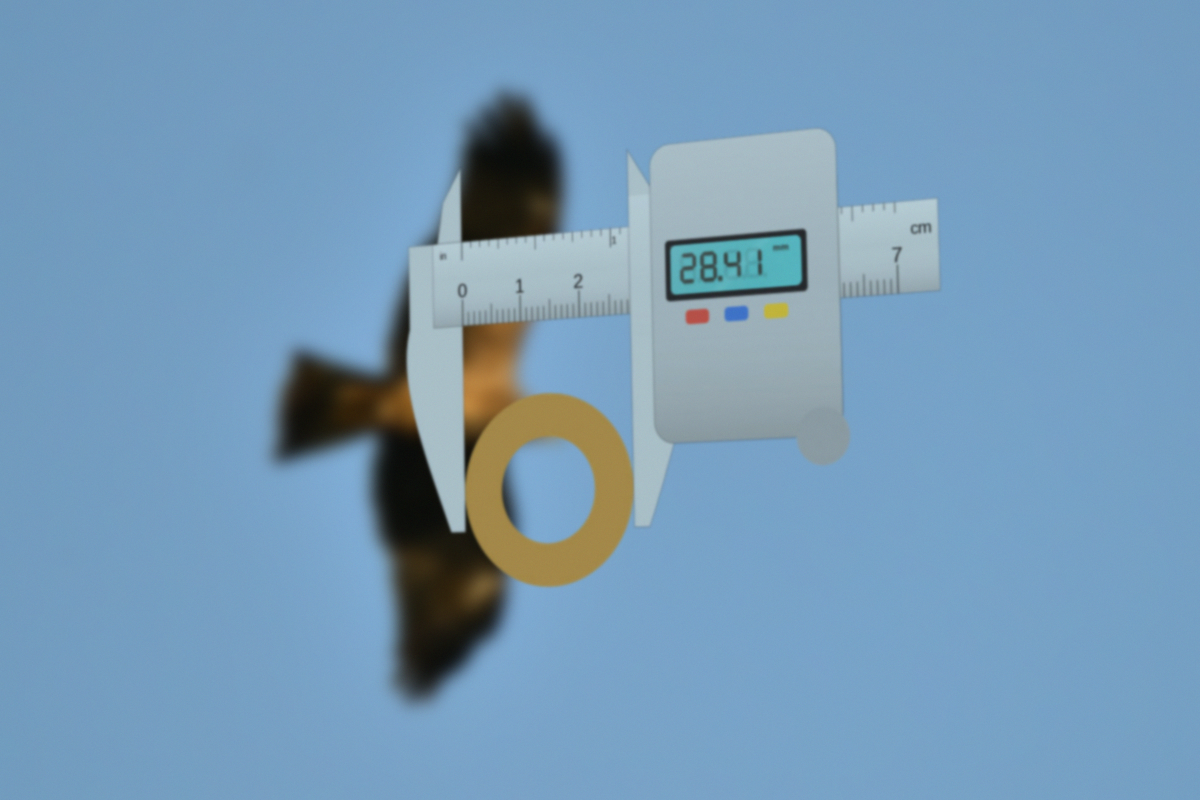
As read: **28.41** mm
